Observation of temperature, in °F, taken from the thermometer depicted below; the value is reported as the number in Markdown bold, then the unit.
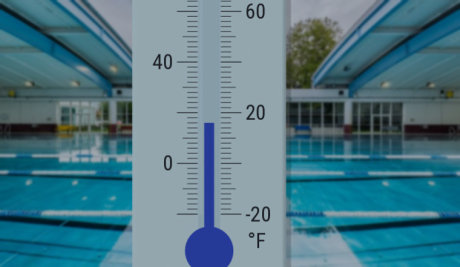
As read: **16** °F
